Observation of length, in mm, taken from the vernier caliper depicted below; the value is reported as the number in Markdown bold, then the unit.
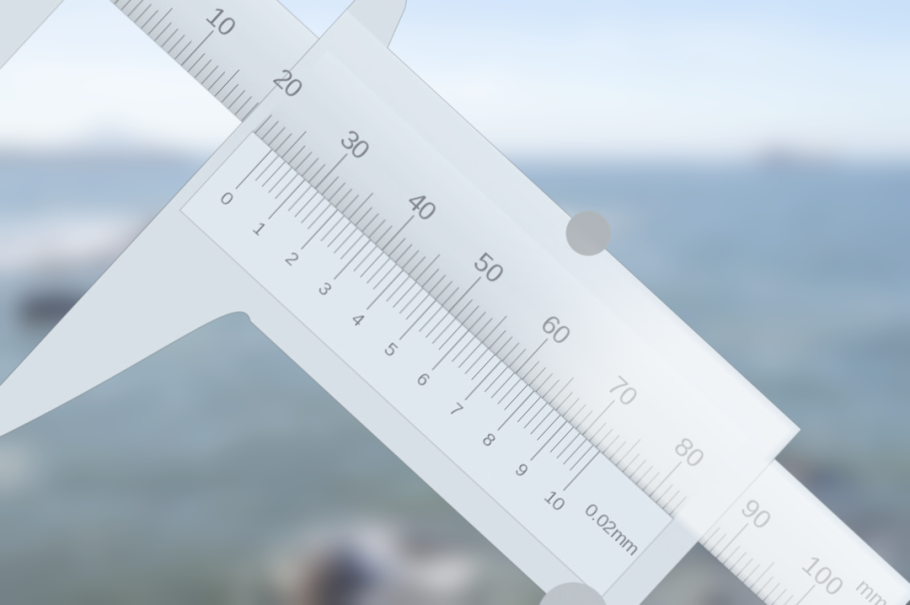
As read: **23.6** mm
